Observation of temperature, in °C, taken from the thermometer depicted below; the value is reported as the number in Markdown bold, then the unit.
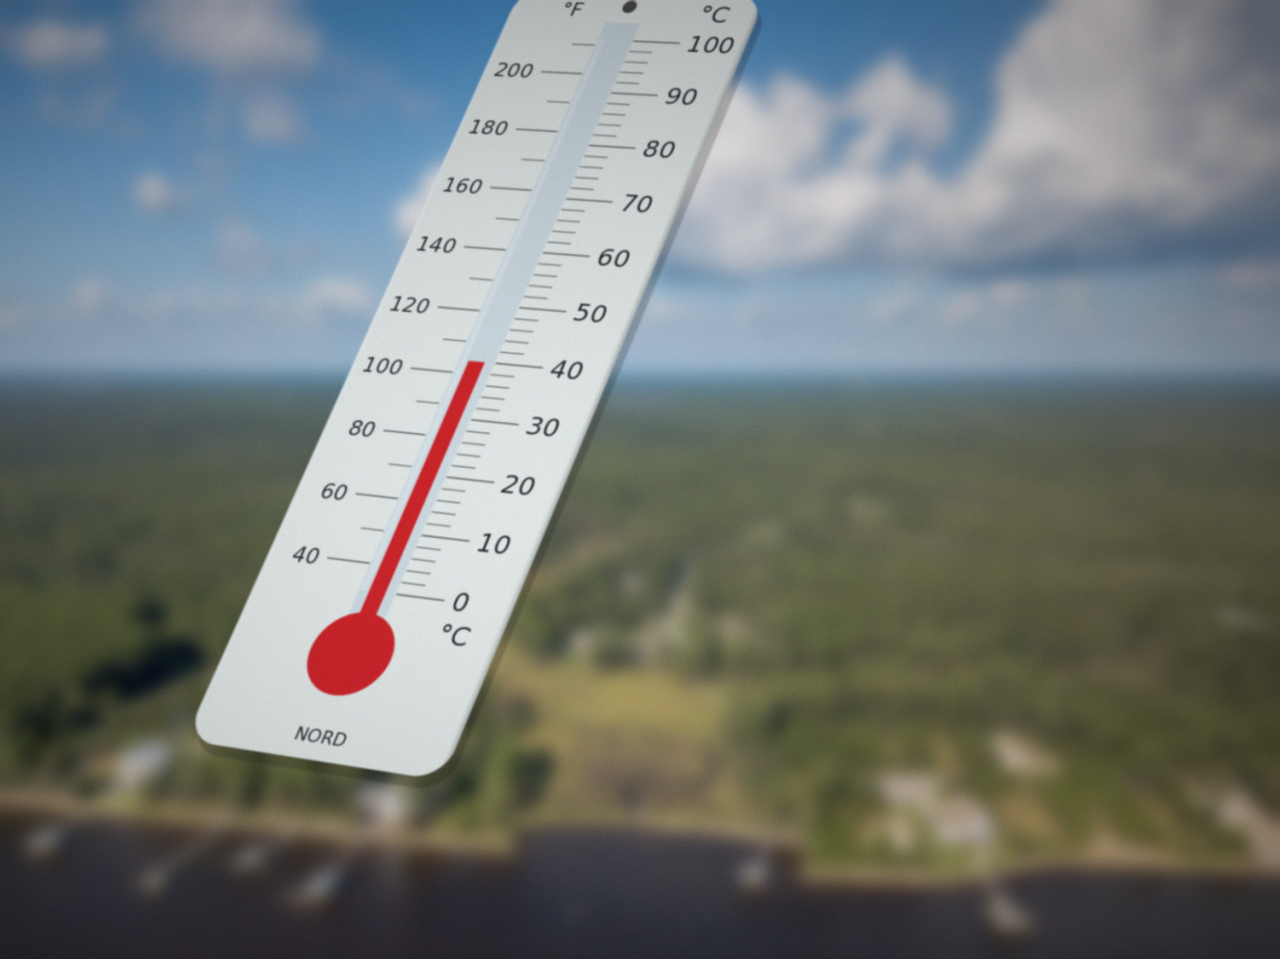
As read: **40** °C
